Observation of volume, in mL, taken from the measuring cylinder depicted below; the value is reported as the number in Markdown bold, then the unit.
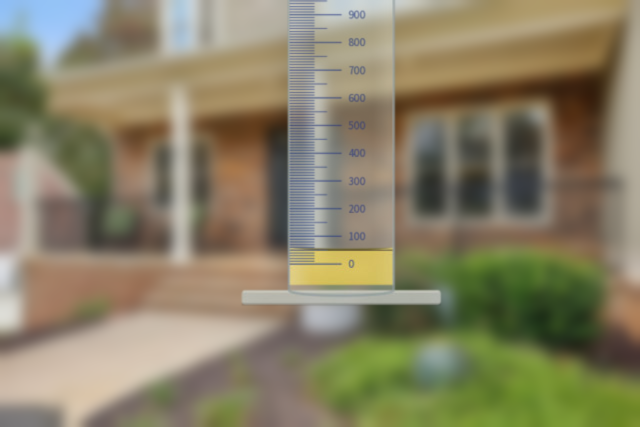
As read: **50** mL
